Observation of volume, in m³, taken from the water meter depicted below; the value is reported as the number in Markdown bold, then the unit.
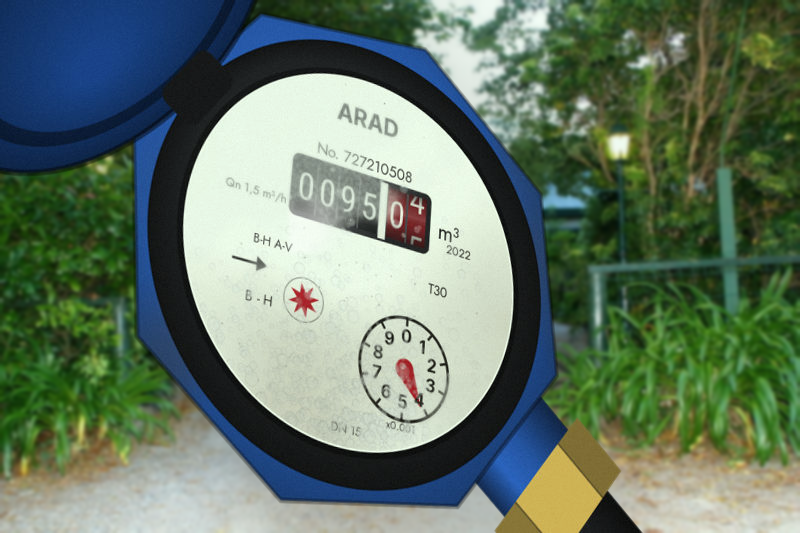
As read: **95.044** m³
